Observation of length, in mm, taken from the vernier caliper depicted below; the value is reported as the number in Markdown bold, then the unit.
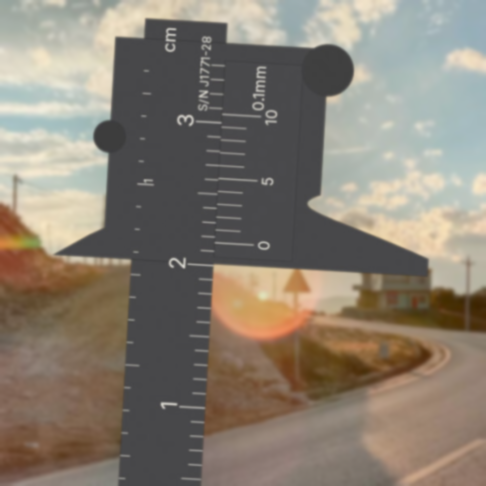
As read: **21.6** mm
